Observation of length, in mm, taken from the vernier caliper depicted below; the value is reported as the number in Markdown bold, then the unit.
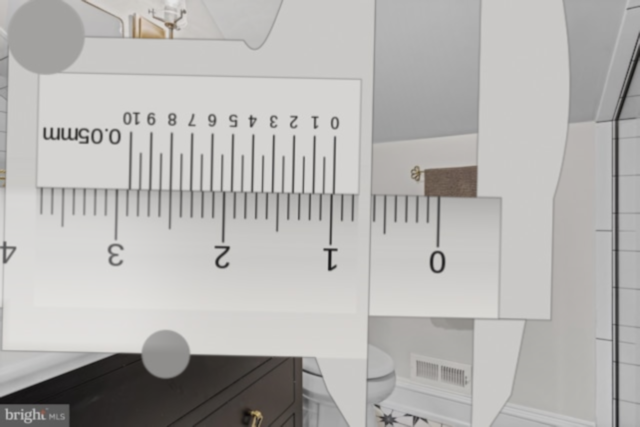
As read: **9.8** mm
